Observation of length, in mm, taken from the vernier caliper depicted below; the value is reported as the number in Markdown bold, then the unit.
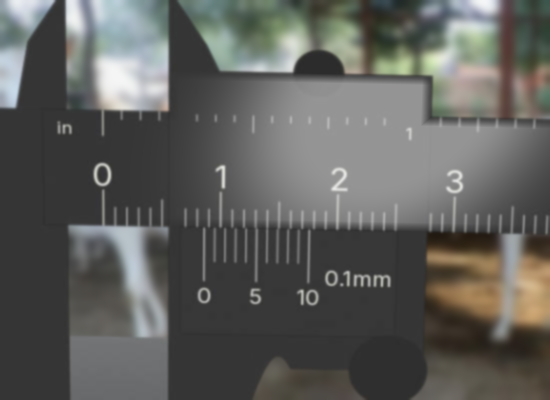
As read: **8.6** mm
